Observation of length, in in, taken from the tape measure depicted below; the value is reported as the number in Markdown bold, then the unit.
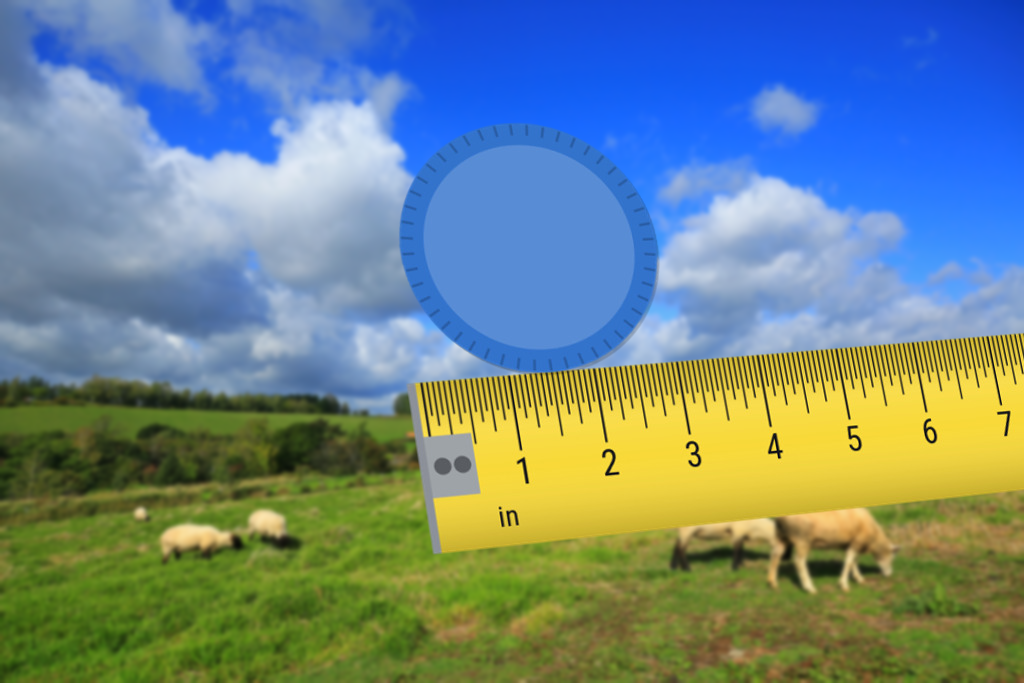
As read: **3** in
